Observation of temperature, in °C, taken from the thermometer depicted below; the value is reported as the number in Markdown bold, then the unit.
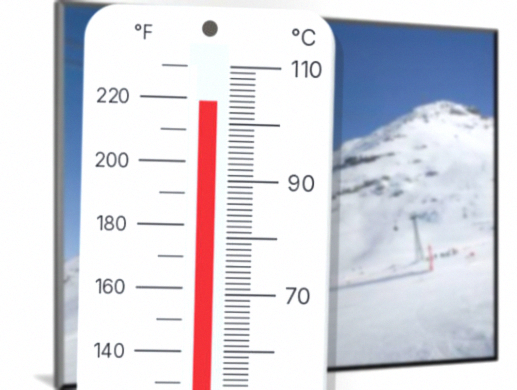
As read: **104** °C
